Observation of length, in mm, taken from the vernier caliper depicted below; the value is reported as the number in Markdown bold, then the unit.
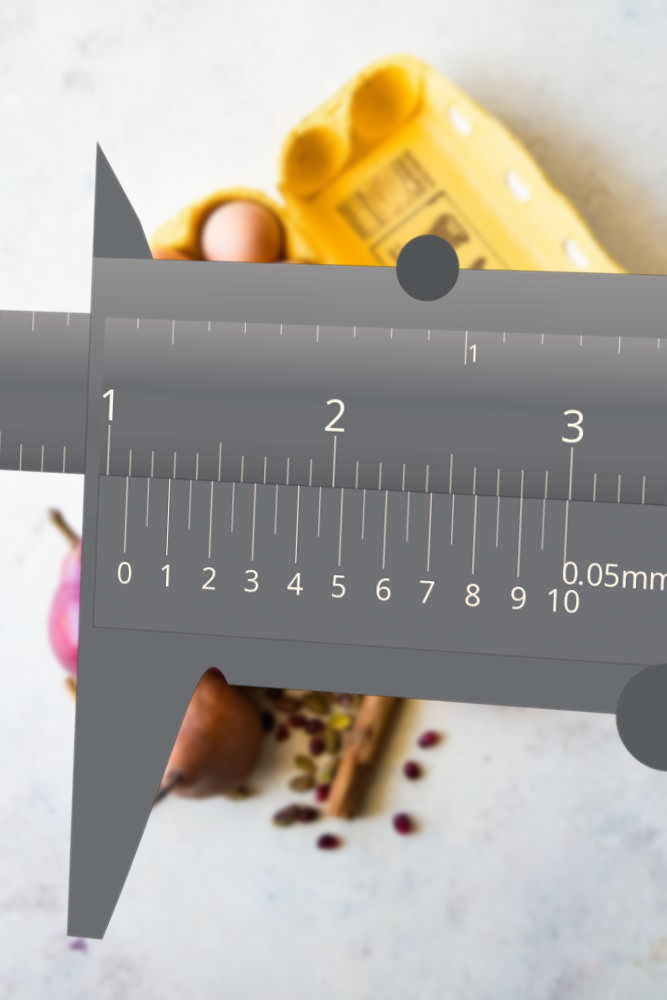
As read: **10.9** mm
